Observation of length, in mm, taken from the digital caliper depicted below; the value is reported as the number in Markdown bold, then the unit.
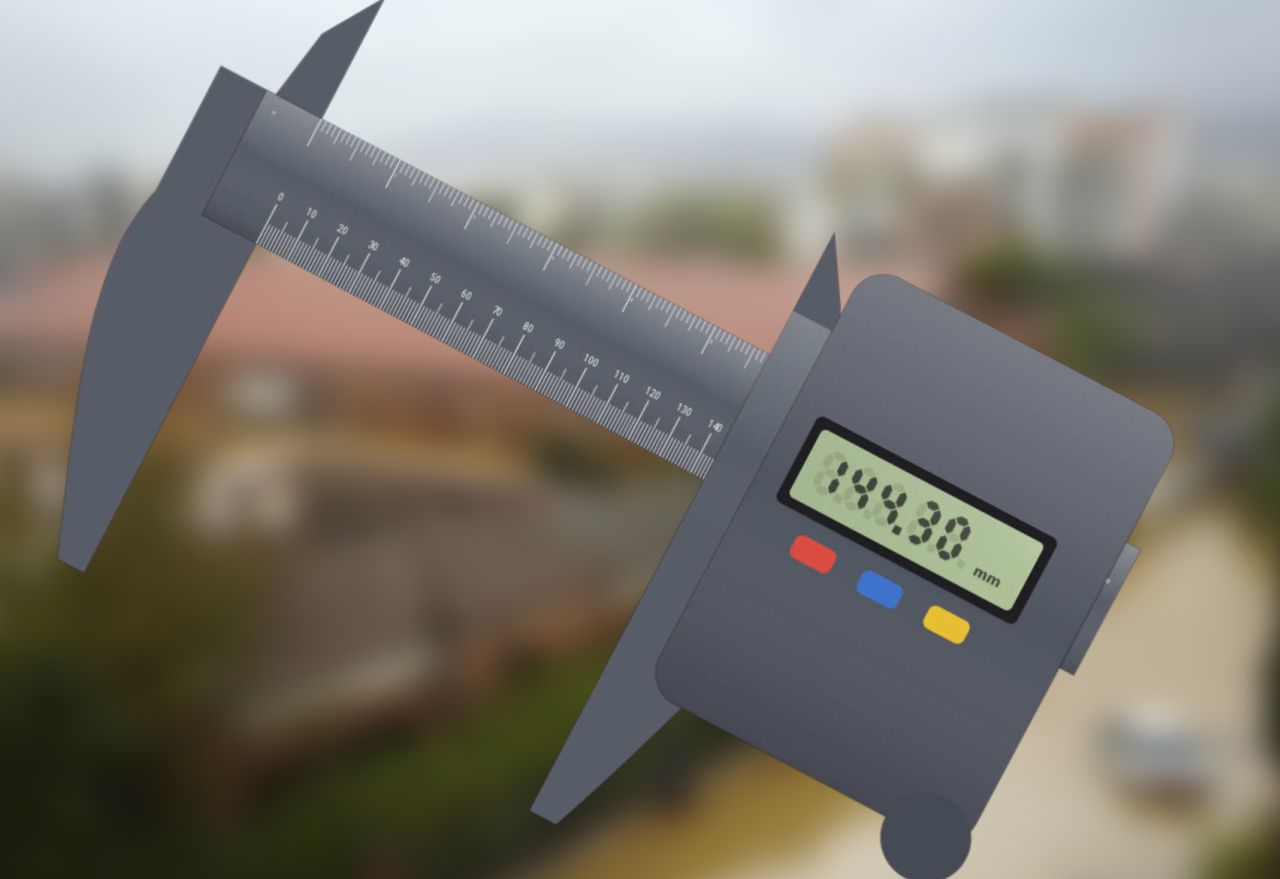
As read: **144.30** mm
